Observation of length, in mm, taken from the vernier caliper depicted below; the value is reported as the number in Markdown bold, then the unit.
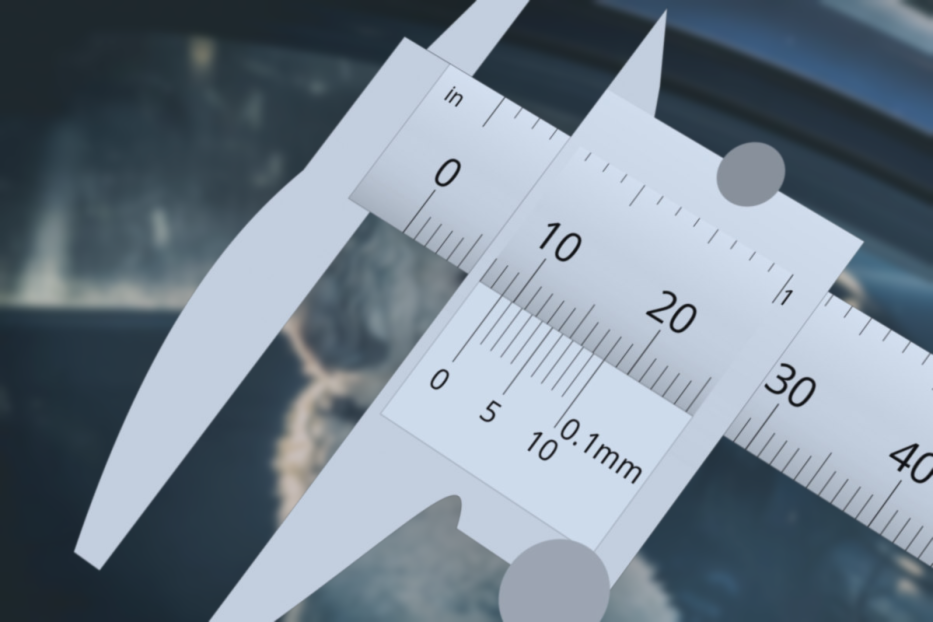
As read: **9.0** mm
